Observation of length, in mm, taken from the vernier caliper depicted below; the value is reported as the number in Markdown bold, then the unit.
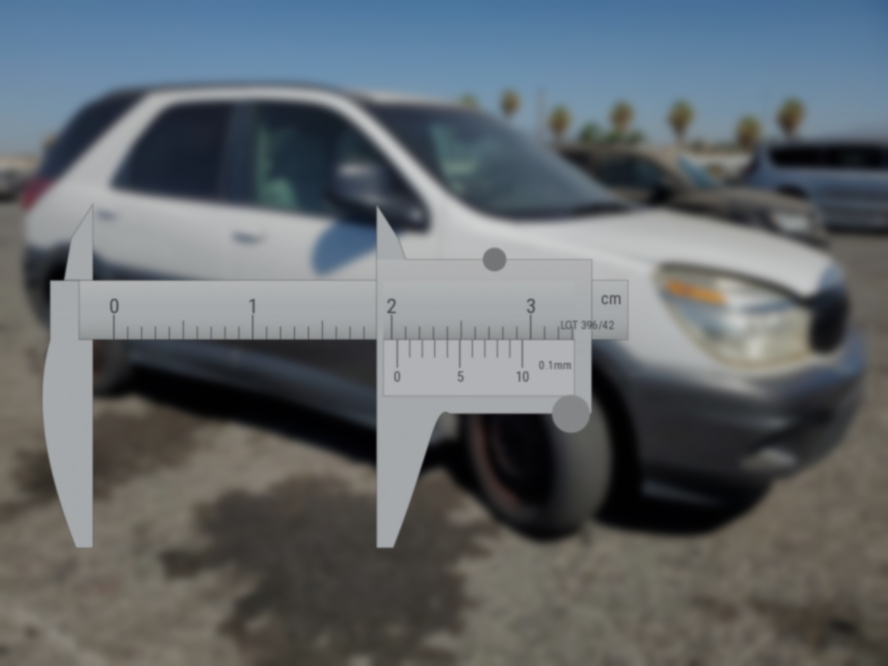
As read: **20.4** mm
